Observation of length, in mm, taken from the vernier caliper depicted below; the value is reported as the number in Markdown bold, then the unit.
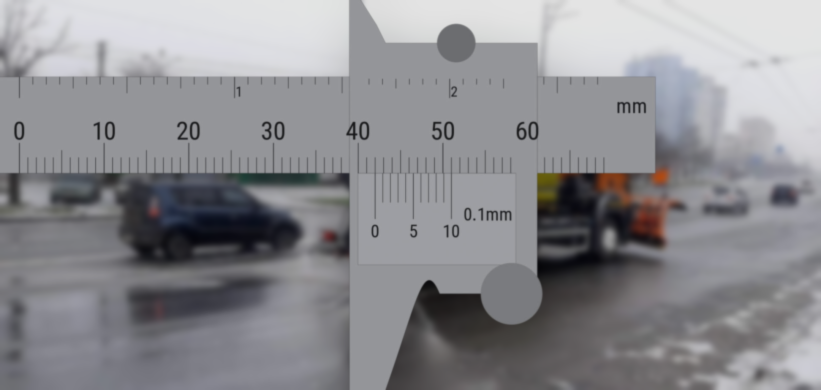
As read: **42.0** mm
